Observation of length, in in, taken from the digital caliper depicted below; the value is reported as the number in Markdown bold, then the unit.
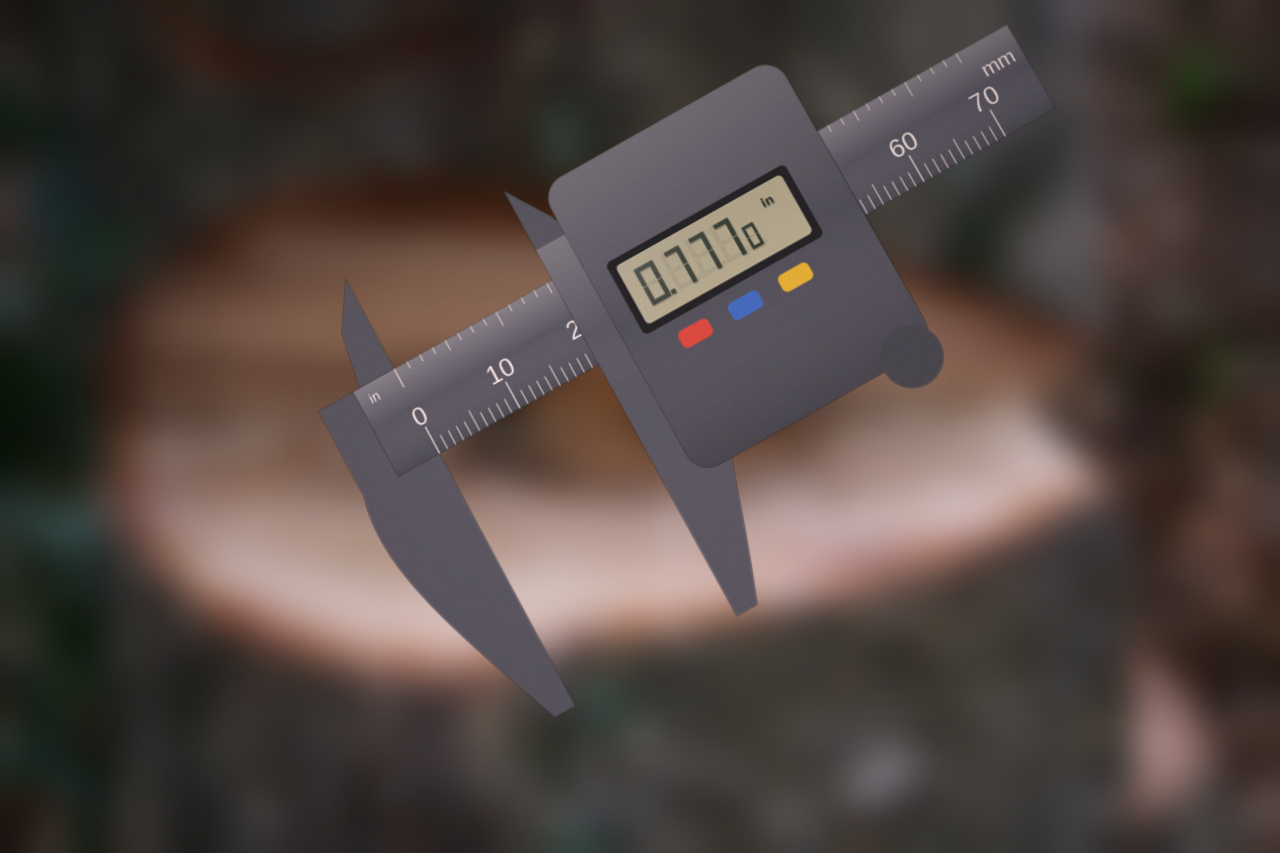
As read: **0.7770** in
